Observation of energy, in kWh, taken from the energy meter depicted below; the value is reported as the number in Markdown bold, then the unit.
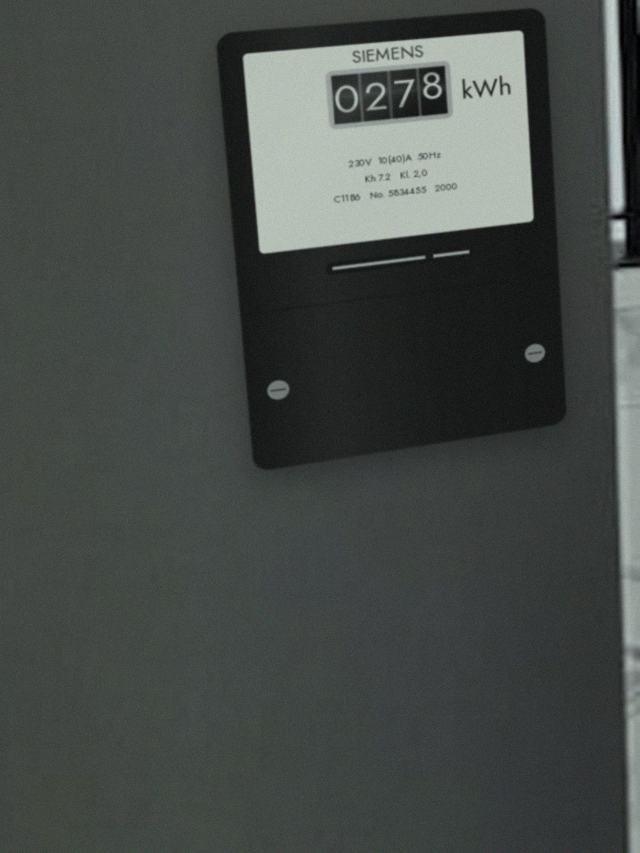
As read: **278** kWh
